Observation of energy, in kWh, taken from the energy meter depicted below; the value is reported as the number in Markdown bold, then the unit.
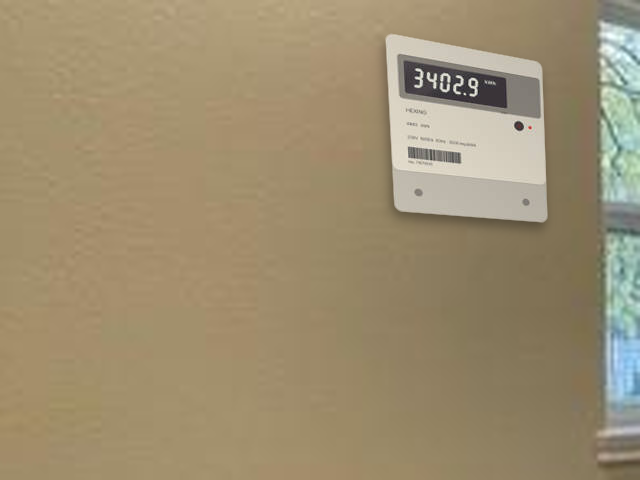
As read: **3402.9** kWh
